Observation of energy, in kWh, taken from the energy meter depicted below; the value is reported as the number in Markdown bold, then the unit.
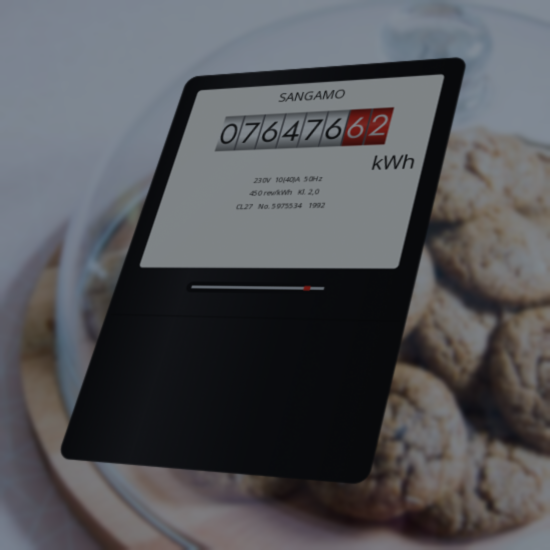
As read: **76476.62** kWh
